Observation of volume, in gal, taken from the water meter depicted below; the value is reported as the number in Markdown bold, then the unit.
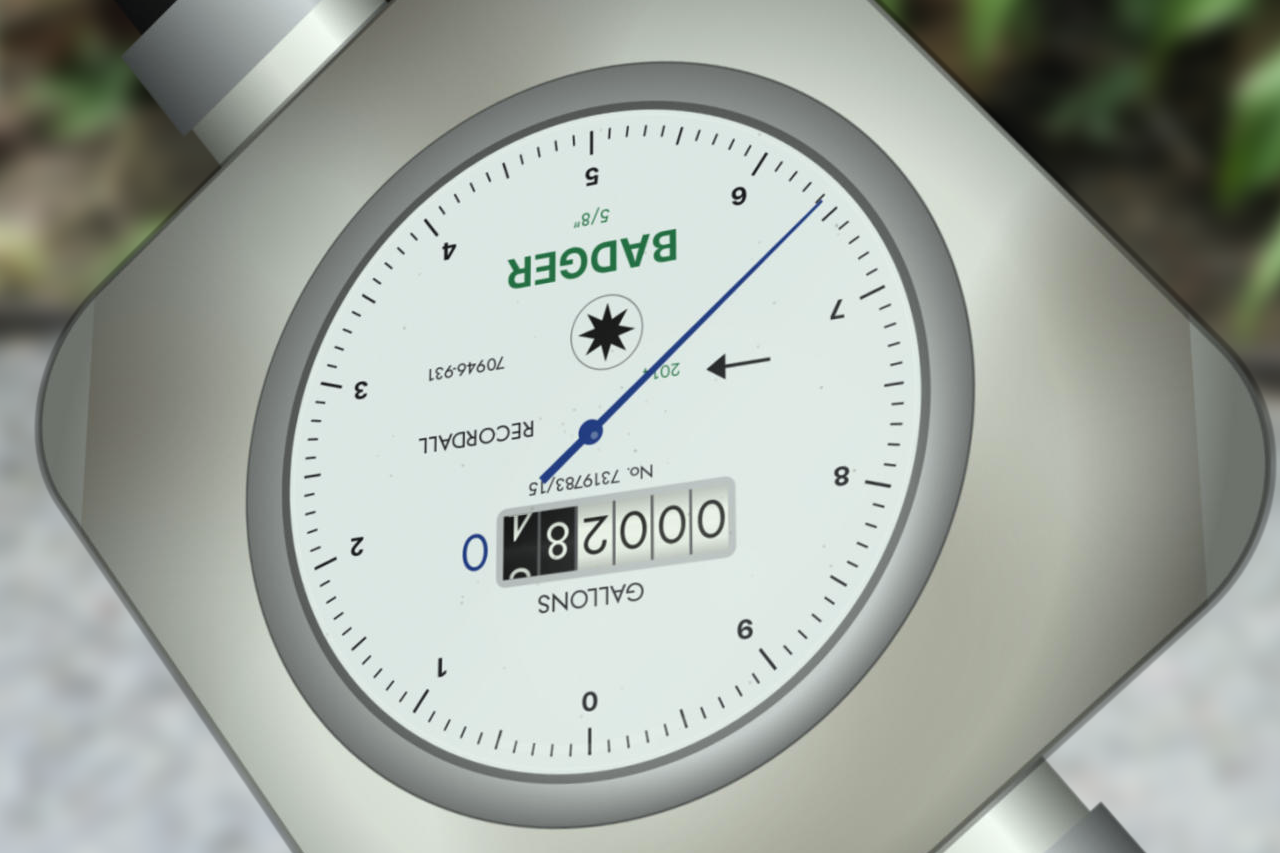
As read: **2836.4** gal
